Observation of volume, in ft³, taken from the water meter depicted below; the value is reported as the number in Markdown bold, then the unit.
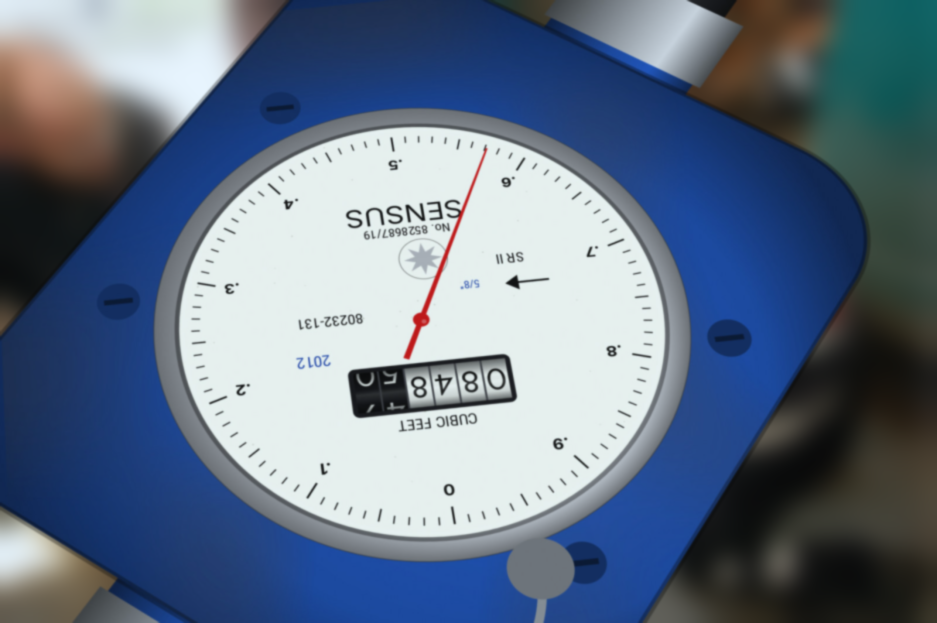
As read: **84849.57** ft³
